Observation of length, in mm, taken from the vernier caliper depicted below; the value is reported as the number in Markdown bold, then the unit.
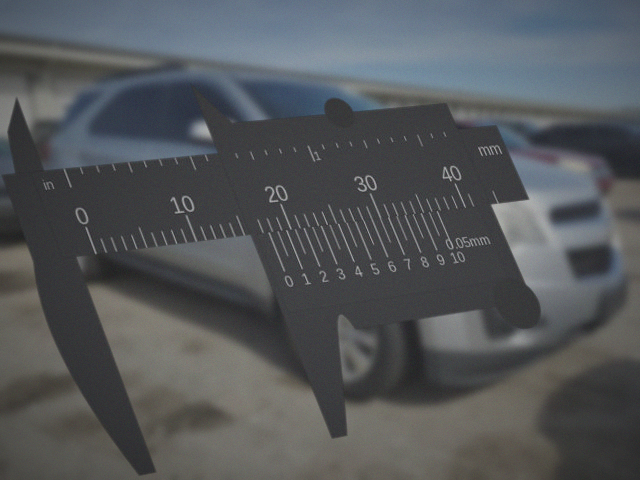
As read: **17.6** mm
